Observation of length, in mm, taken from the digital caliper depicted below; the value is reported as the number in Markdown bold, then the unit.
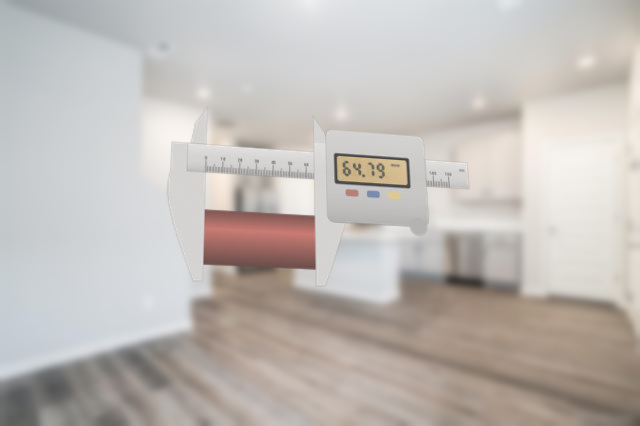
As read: **64.79** mm
